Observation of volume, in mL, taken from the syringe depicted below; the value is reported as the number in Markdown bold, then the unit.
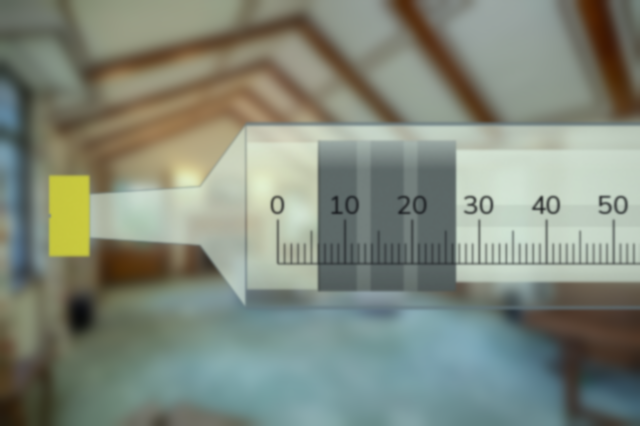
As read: **6** mL
